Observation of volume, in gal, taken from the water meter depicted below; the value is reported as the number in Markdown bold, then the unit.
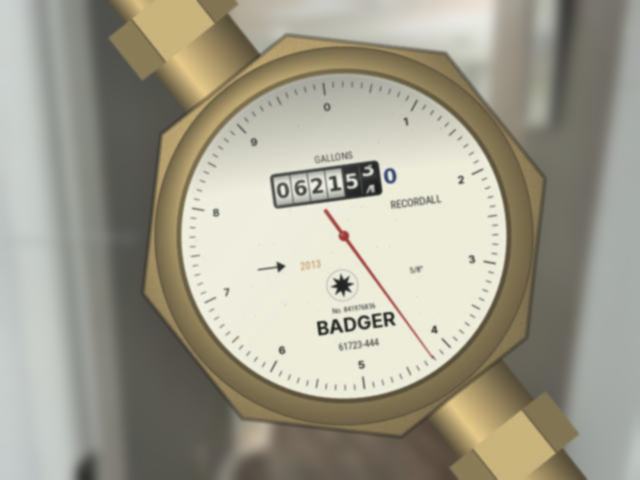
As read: **621534.2** gal
